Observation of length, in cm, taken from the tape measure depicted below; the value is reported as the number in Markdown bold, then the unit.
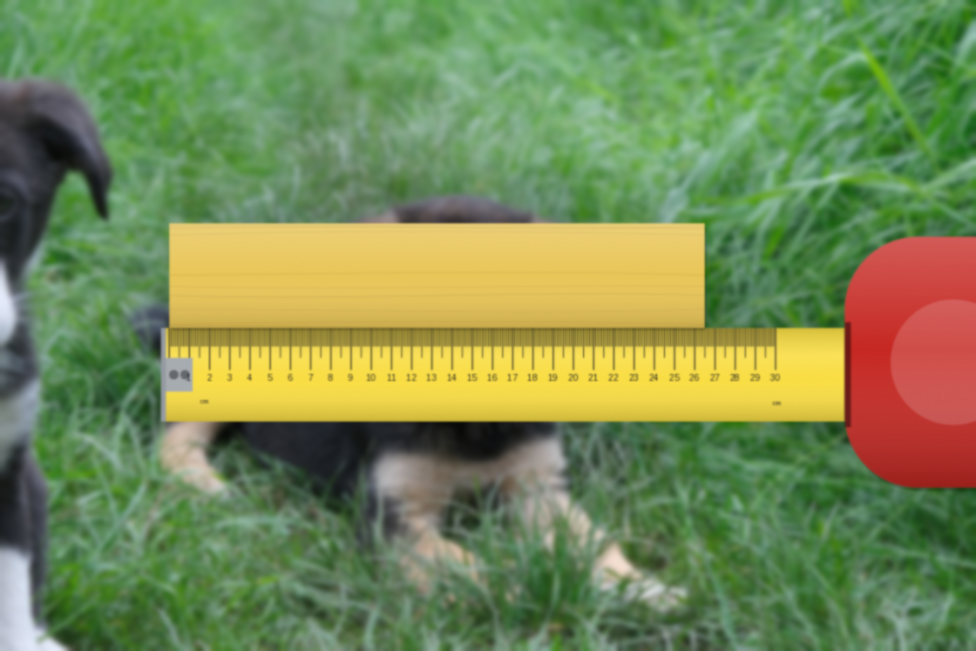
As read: **26.5** cm
